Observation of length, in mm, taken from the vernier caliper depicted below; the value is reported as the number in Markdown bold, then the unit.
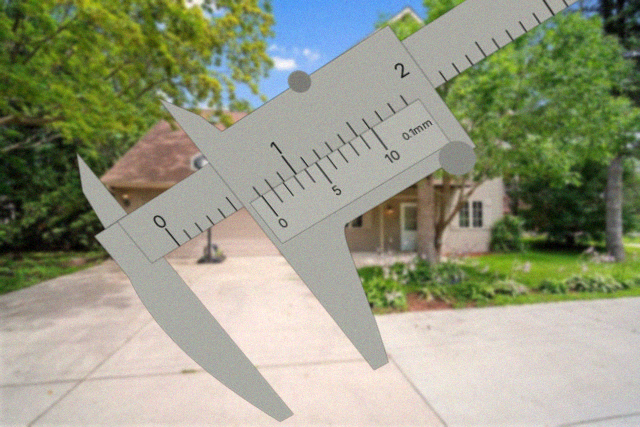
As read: **7.1** mm
